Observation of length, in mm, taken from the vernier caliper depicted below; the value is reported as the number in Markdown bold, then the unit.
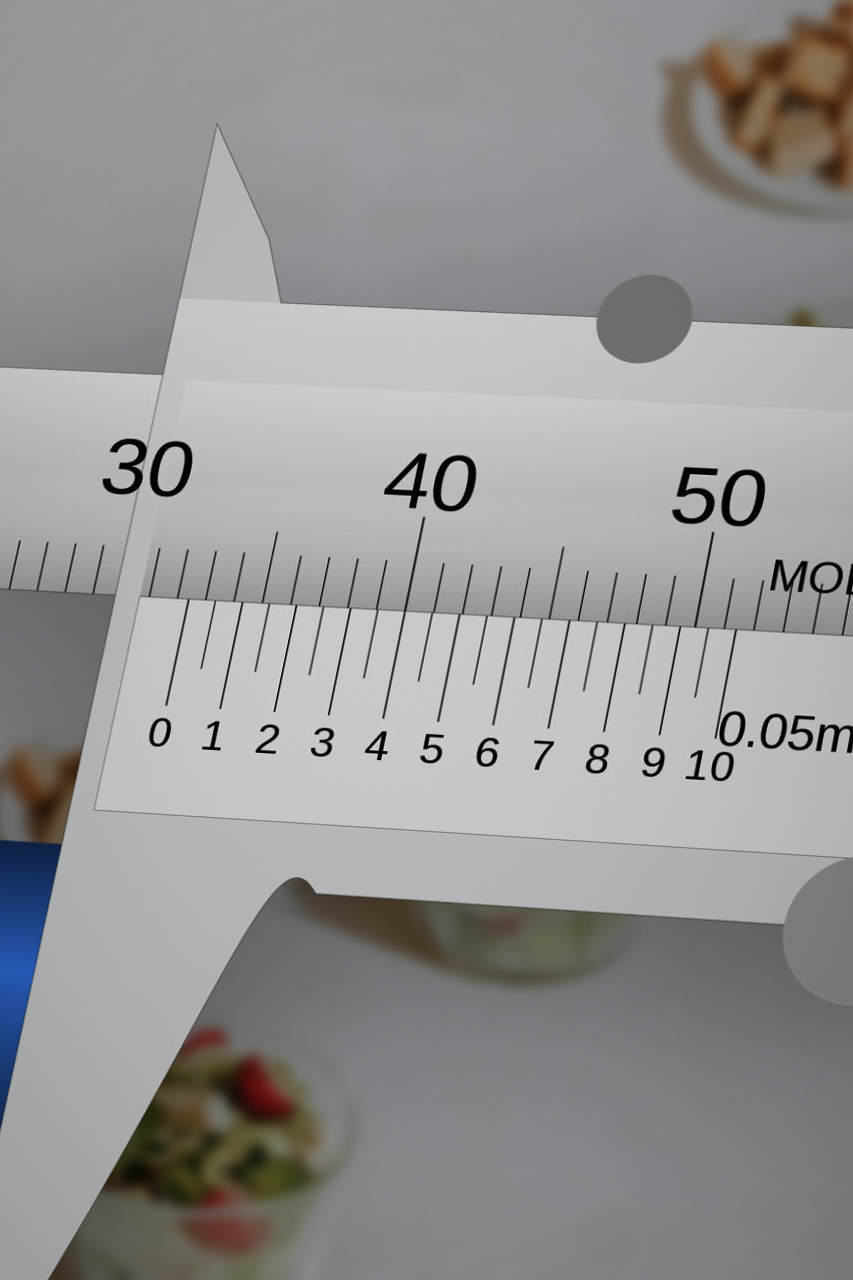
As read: **32.40** mm
